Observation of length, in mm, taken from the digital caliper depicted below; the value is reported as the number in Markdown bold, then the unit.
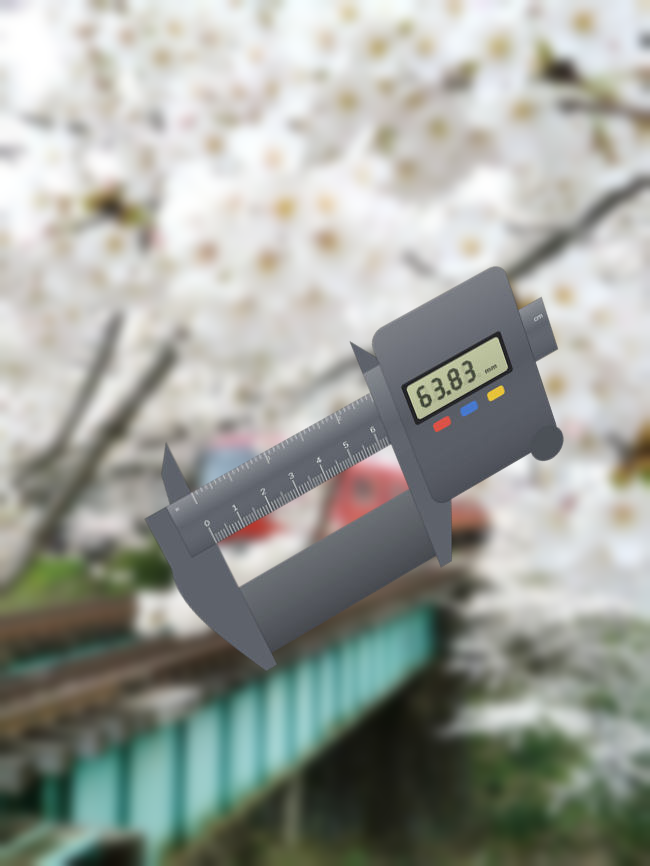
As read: **63.83** mm
